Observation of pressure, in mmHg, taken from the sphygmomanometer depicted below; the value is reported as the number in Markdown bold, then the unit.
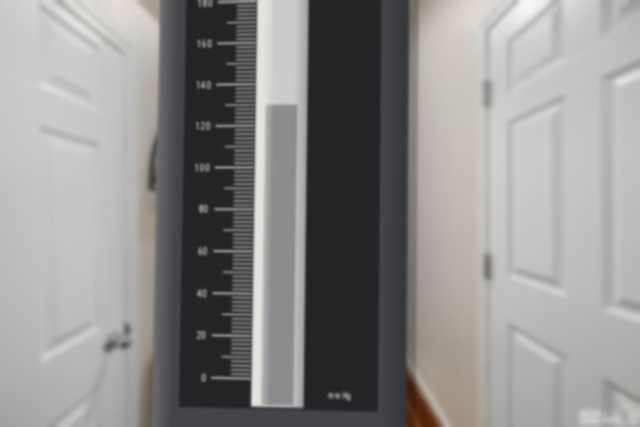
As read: **130** mmHg
